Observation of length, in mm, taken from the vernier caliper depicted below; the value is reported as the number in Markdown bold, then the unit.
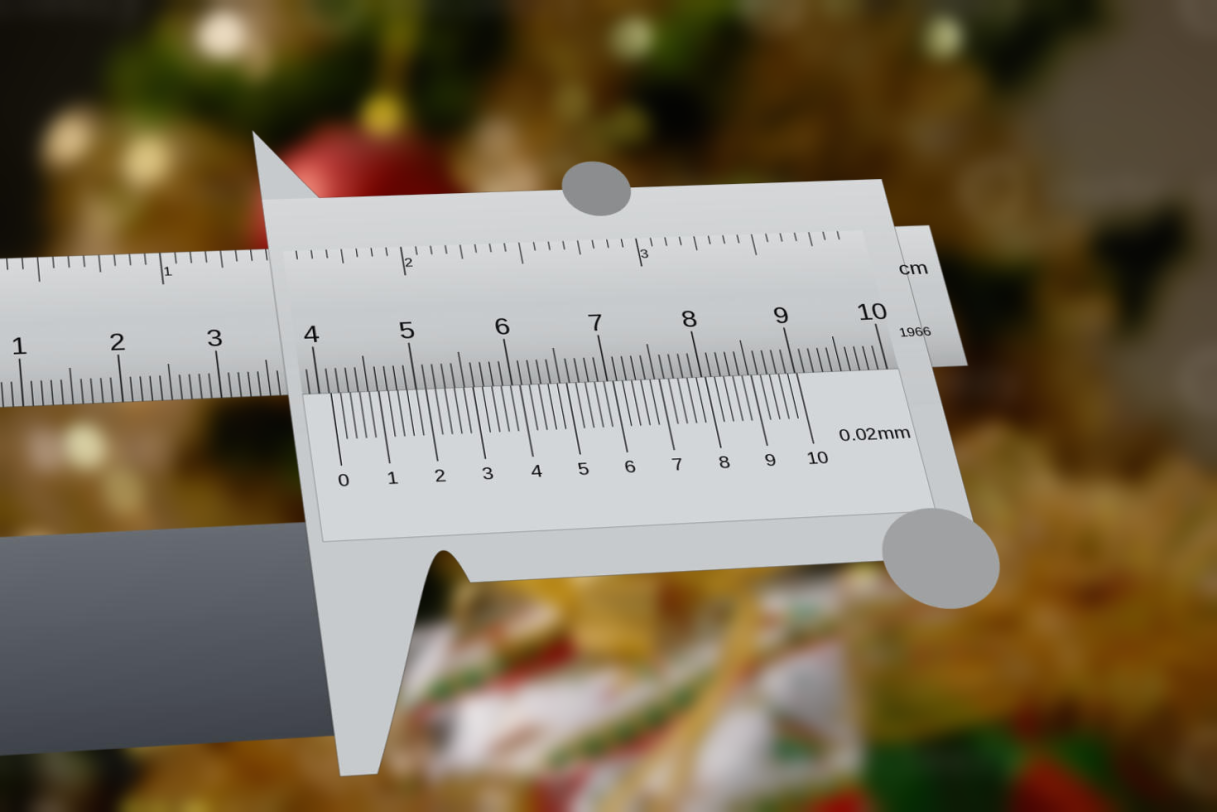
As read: **41.2** mm
